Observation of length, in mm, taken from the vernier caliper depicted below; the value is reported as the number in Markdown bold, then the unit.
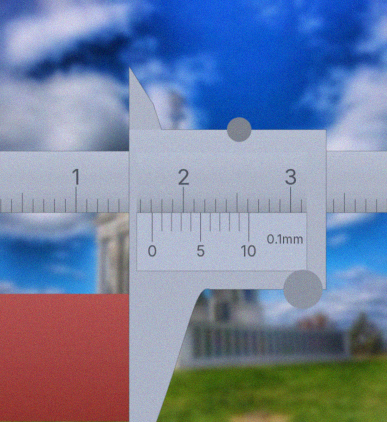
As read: **17.1** mm
